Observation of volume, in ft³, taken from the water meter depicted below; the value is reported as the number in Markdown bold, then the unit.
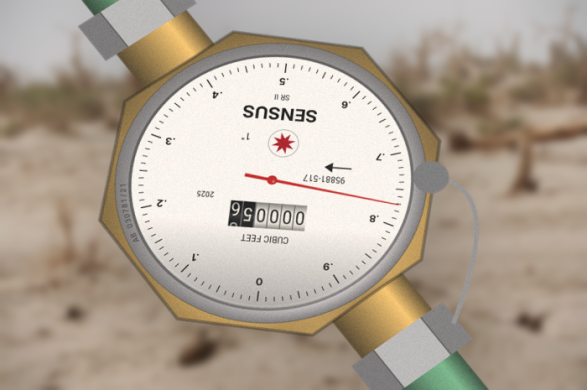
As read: **55.77** ft³
